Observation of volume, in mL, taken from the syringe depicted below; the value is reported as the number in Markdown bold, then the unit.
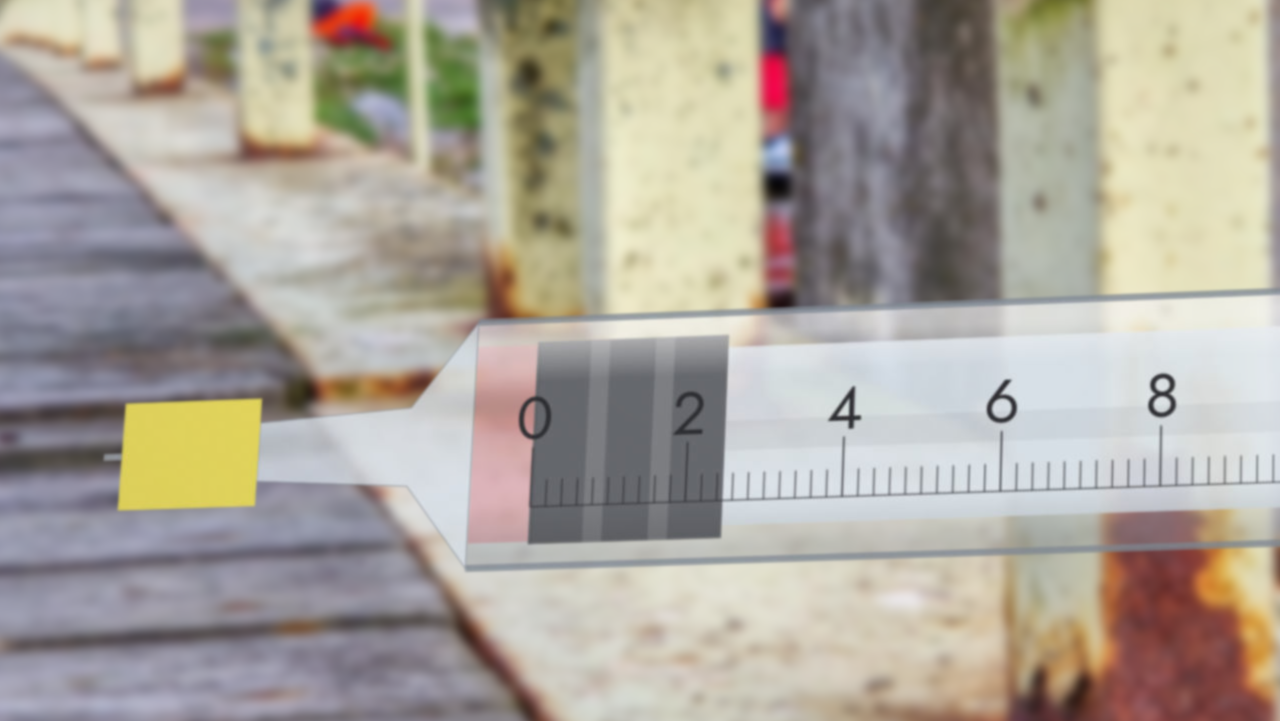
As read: **0** mL
